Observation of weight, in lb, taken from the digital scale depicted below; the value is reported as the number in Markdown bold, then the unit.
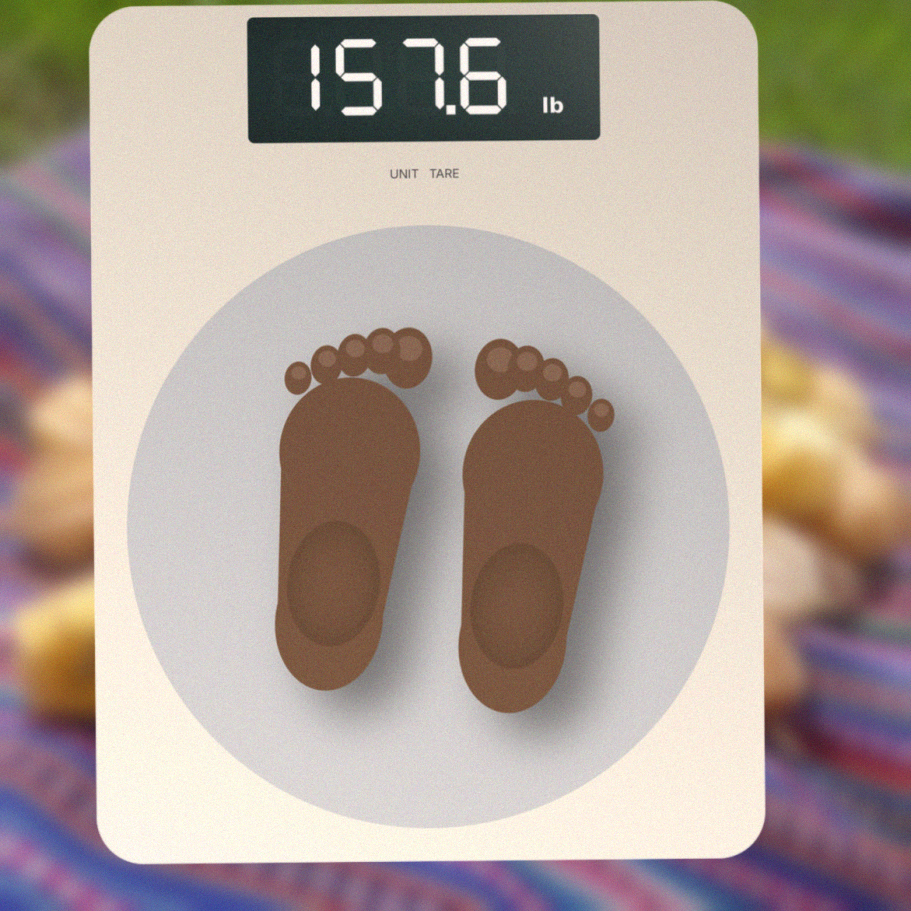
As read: **157.6** lb
